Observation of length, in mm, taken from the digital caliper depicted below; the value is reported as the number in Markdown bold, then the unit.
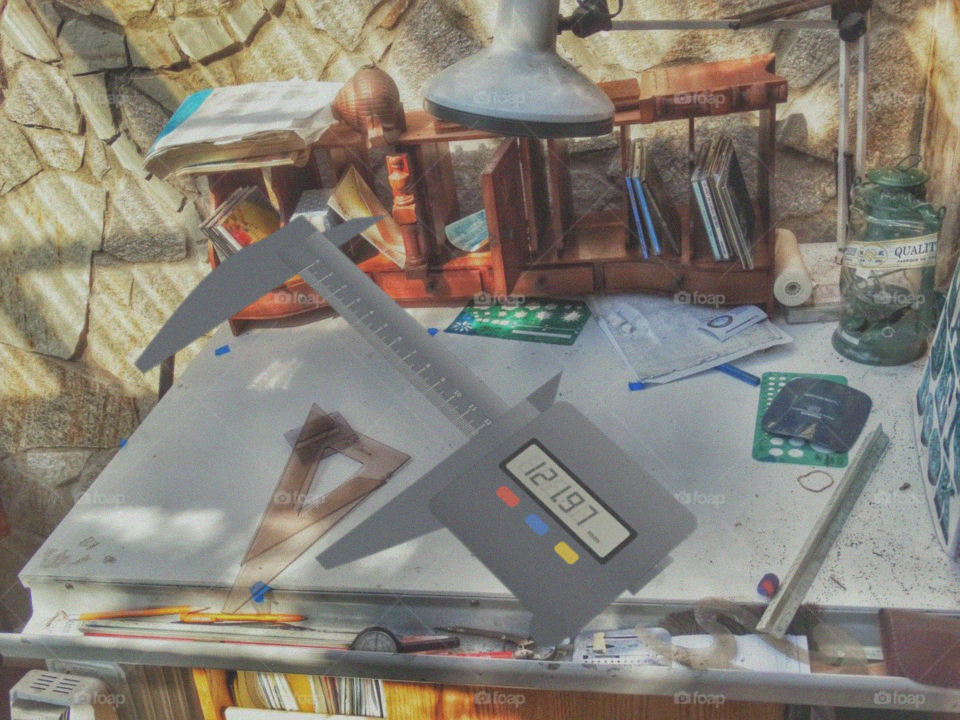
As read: **121.97** mm
